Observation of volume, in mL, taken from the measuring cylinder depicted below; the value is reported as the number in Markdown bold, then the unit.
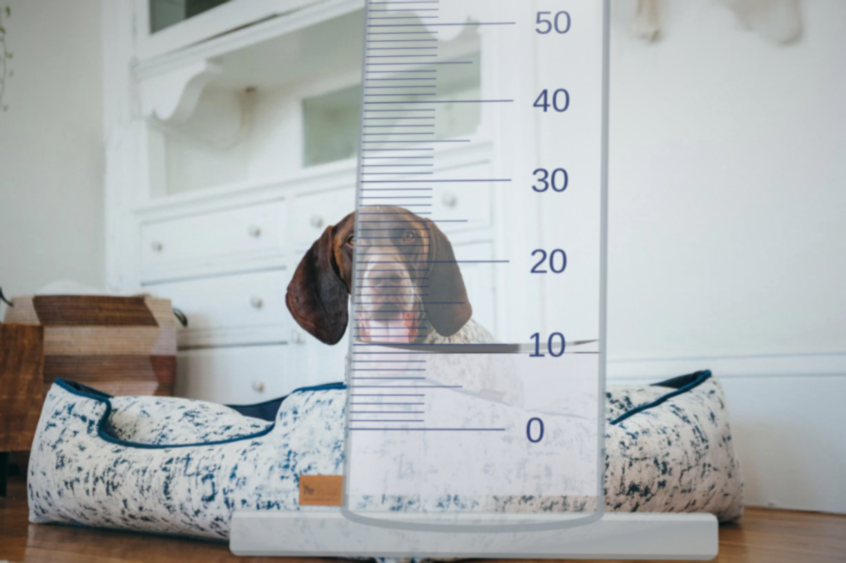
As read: **9** mL
